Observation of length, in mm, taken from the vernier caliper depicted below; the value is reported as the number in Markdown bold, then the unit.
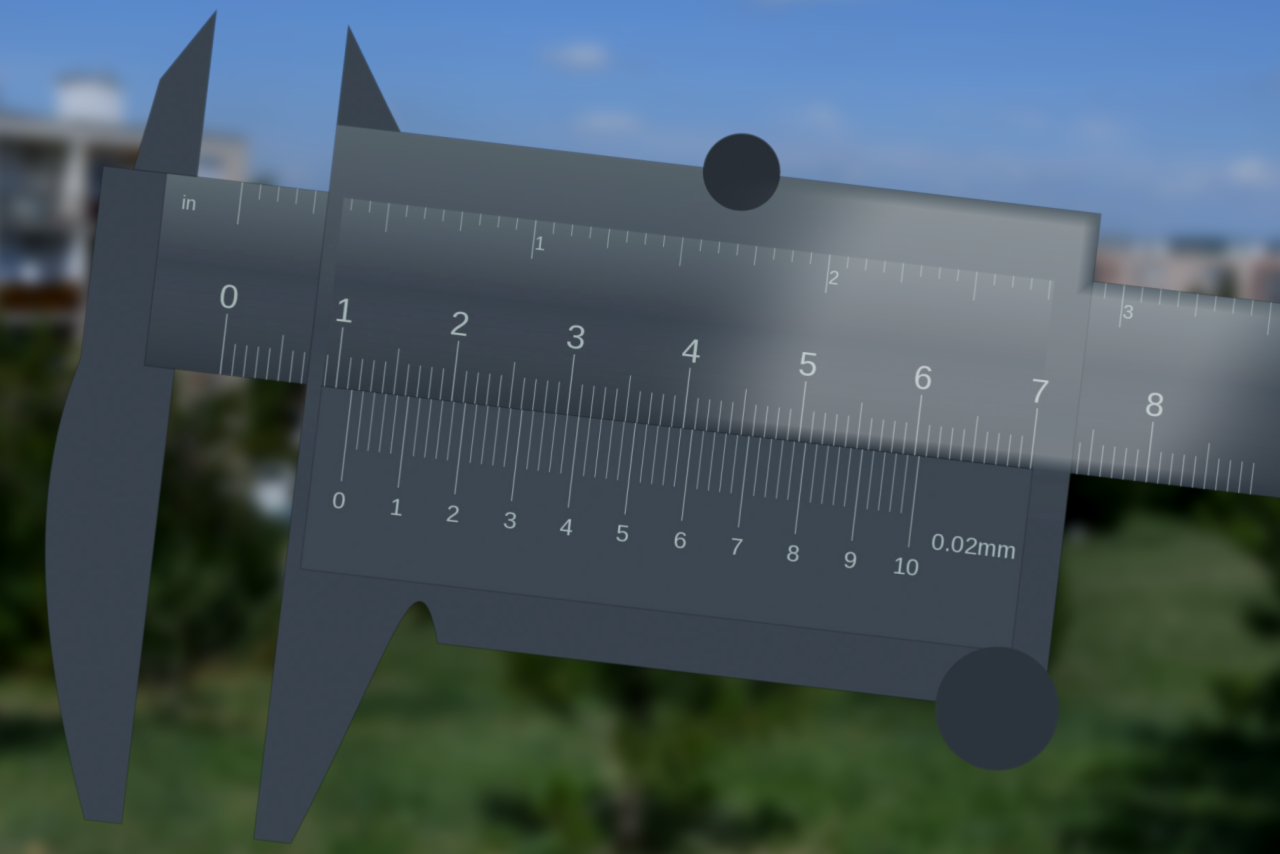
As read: **11.4** mm
